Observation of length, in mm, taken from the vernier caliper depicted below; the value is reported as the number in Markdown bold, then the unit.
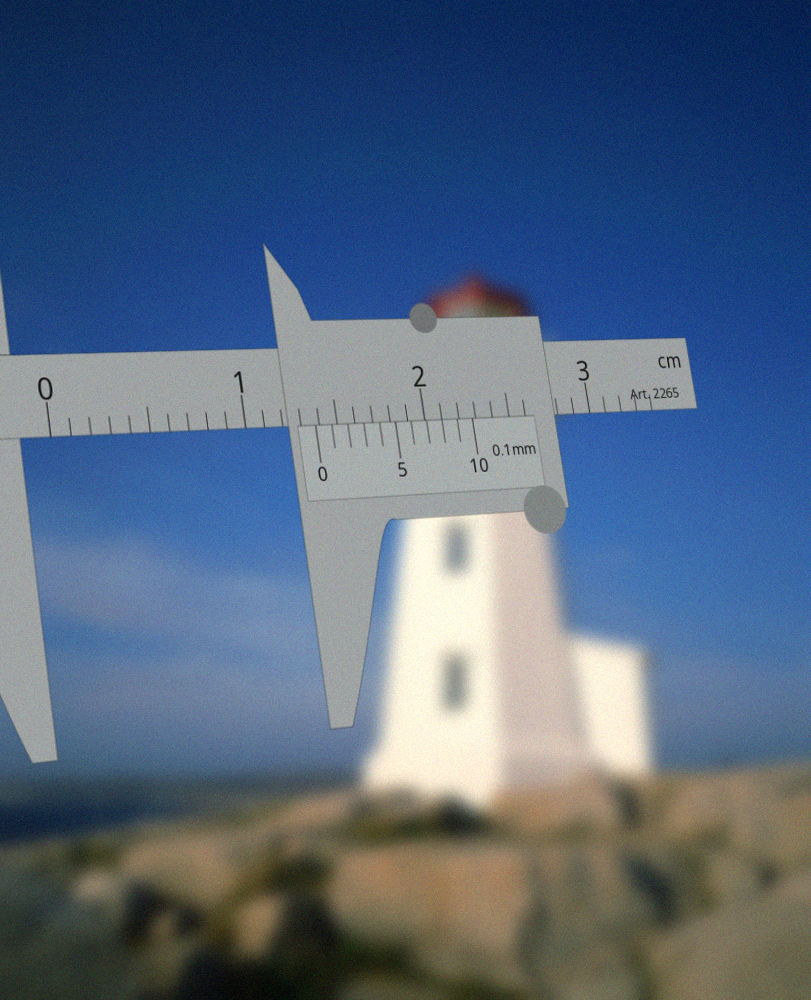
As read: **13.8** mm
